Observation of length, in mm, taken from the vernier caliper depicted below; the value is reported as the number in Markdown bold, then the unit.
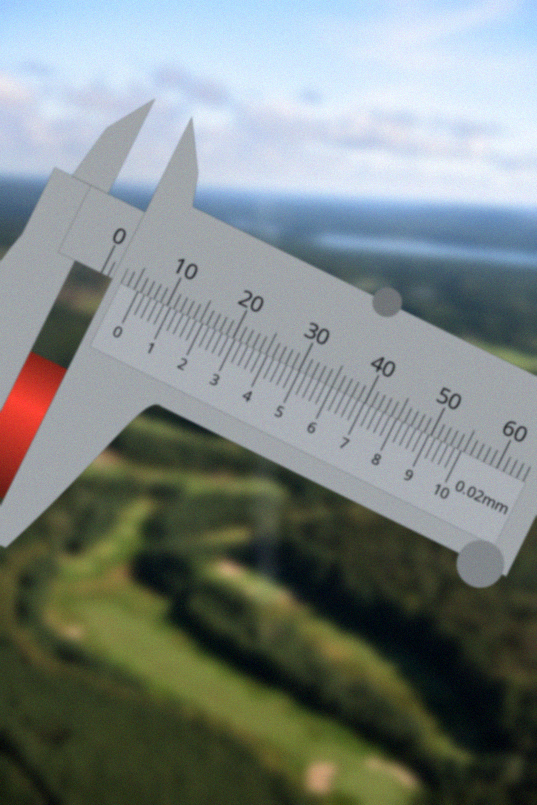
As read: **5.6** mm
